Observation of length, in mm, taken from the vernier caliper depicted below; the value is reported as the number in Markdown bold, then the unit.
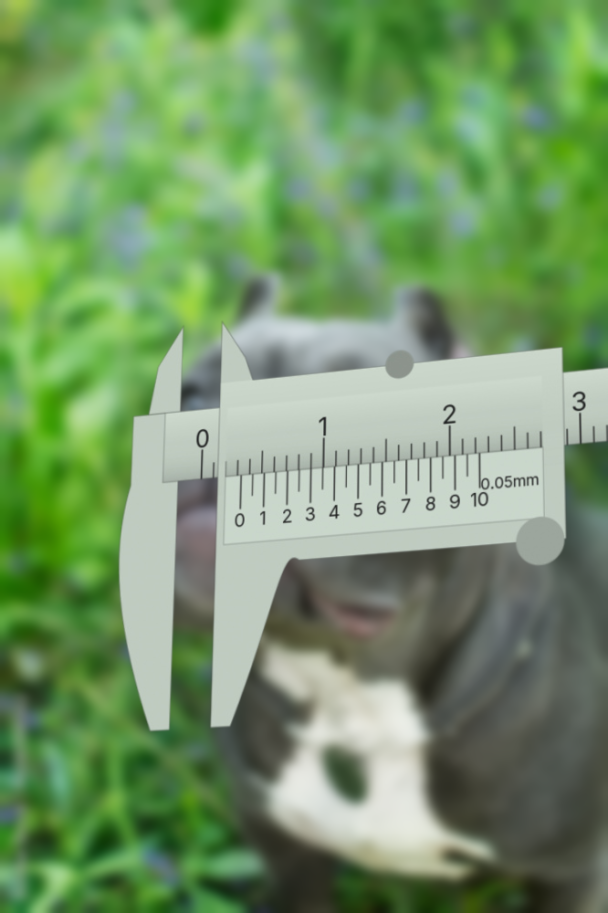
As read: **3.3** mm
